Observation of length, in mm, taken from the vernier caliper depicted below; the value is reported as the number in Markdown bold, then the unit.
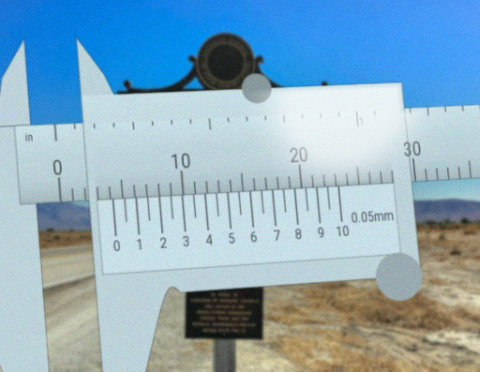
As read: **4.2** mm
